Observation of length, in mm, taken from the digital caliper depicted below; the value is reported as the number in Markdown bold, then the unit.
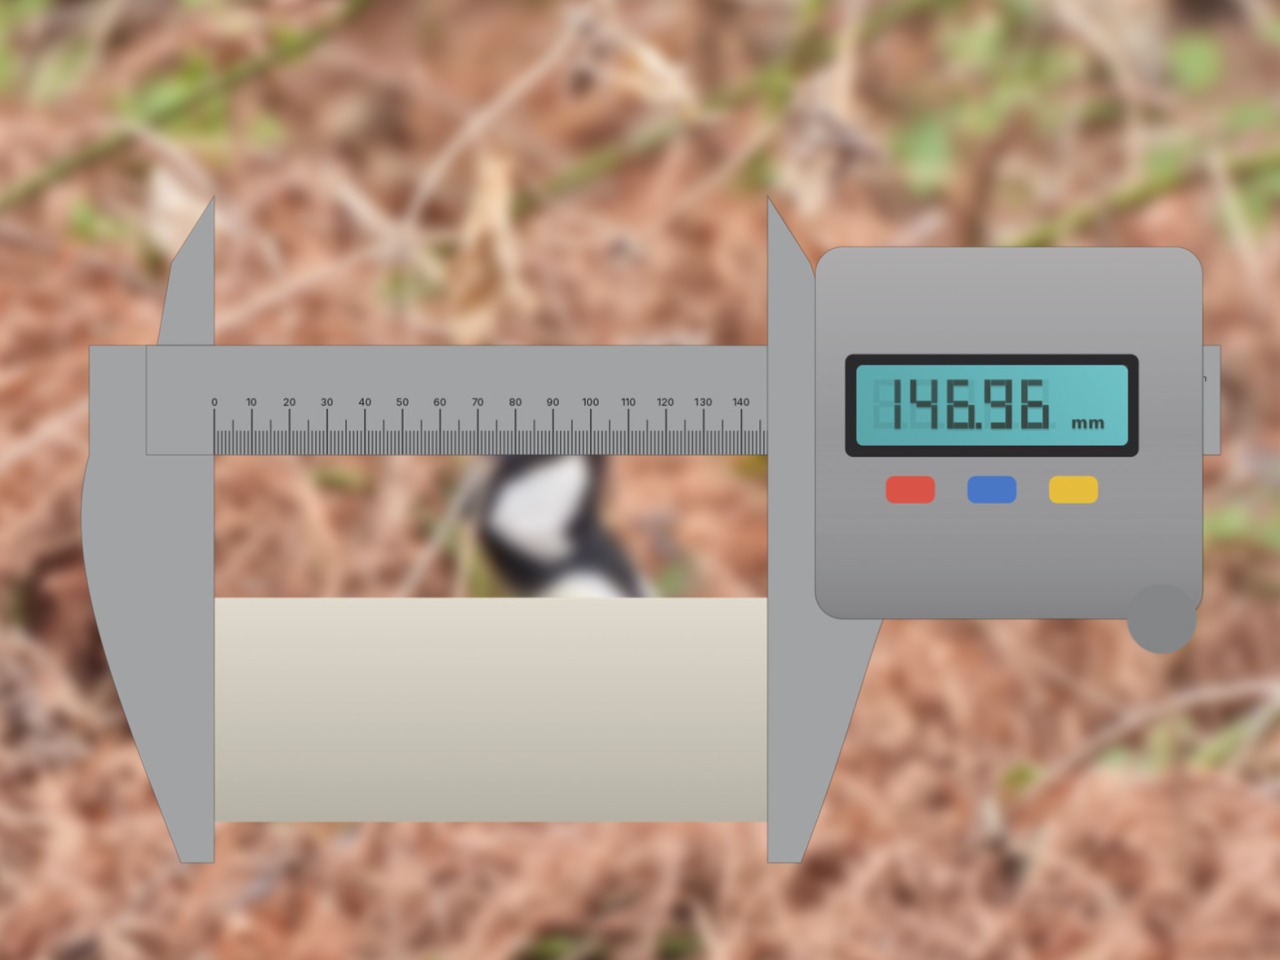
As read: **146.96** mm
